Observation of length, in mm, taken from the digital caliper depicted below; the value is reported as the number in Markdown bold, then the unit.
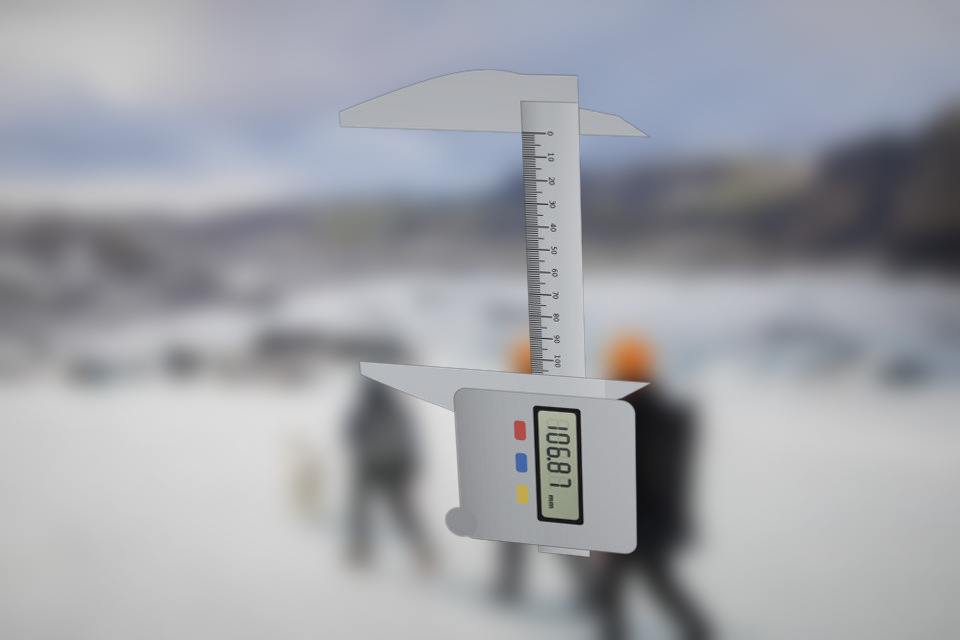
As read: **106.87** mm
